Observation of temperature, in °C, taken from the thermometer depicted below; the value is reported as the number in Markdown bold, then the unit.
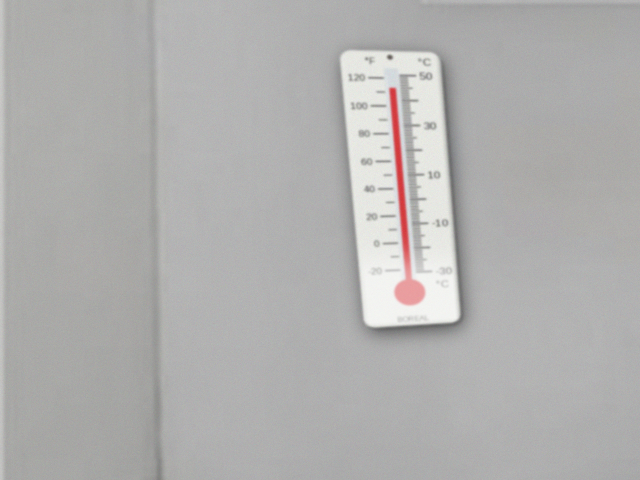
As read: **45** °C
